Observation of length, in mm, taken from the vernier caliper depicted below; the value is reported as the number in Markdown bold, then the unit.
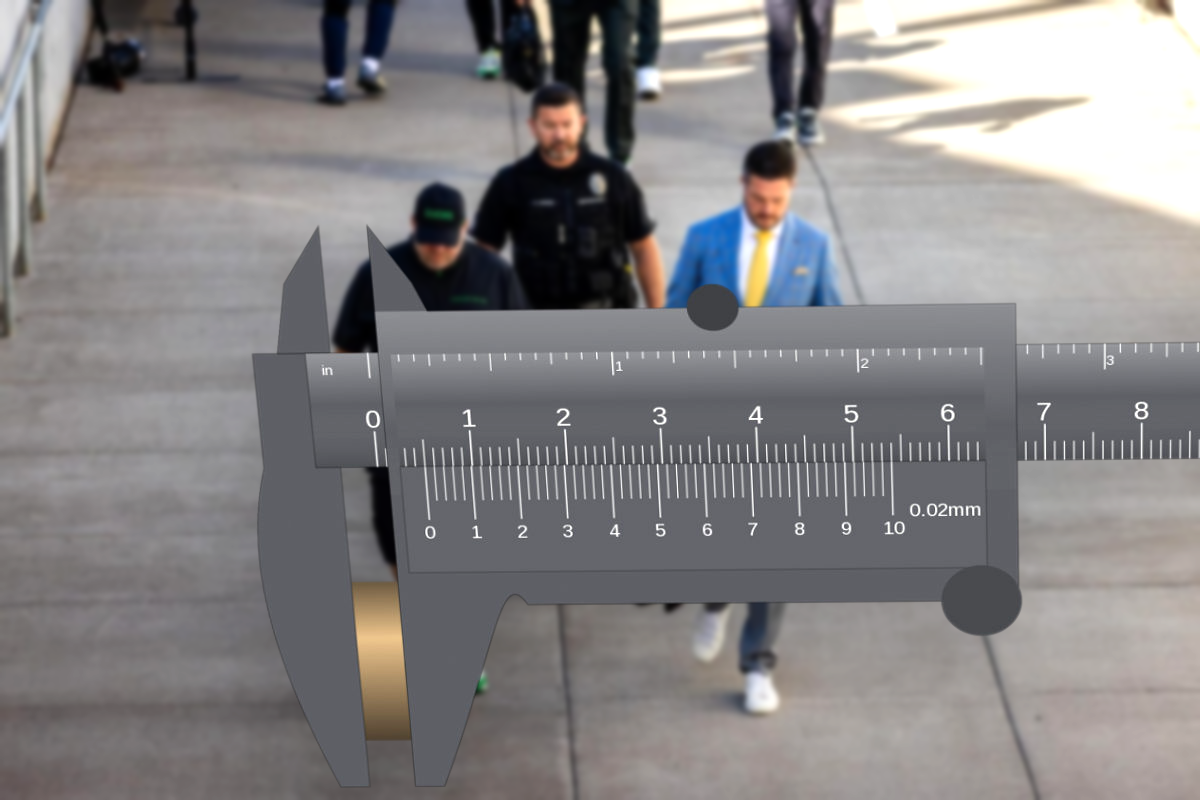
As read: **5.0** mm
